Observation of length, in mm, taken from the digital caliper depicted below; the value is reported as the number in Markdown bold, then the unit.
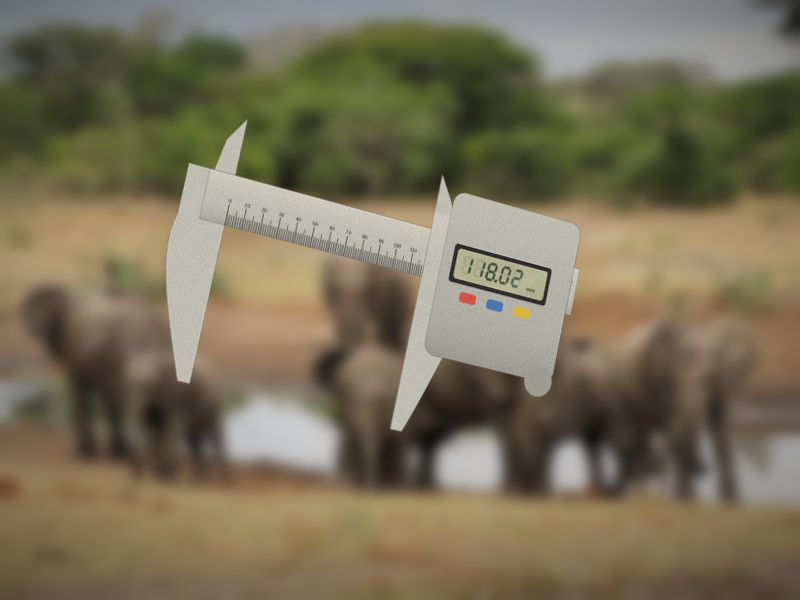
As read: **118.02** mm
